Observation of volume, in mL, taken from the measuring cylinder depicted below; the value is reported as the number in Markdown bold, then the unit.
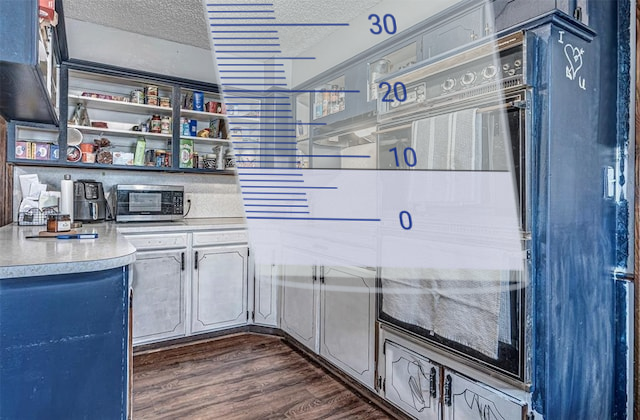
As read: **8** mL
